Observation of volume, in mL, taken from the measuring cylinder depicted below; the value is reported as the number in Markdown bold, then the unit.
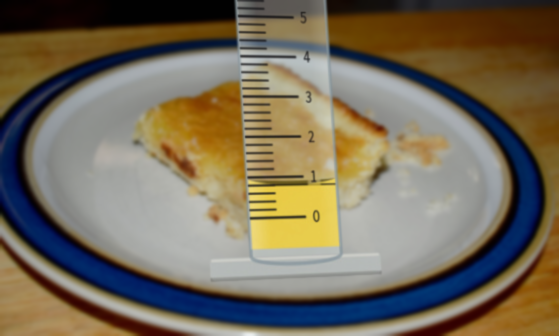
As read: **0.8** mL
